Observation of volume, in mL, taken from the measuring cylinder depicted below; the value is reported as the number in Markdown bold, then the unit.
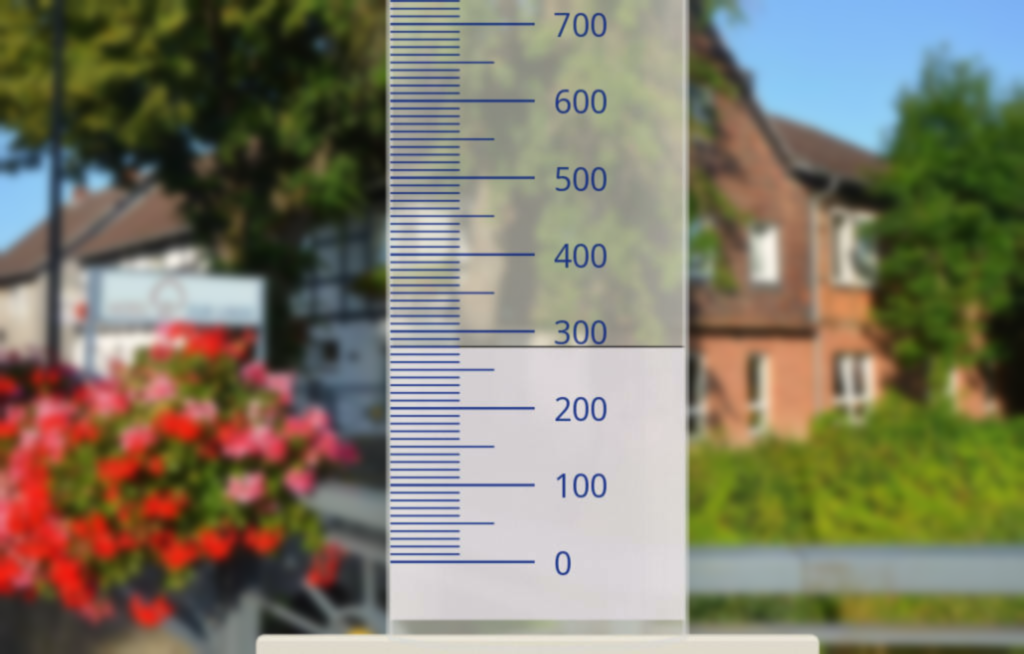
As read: **280** mL
